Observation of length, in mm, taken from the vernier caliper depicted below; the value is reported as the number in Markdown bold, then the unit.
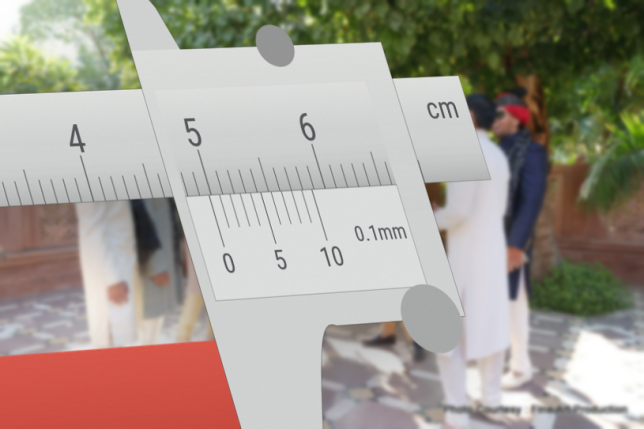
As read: **49.8** mm
